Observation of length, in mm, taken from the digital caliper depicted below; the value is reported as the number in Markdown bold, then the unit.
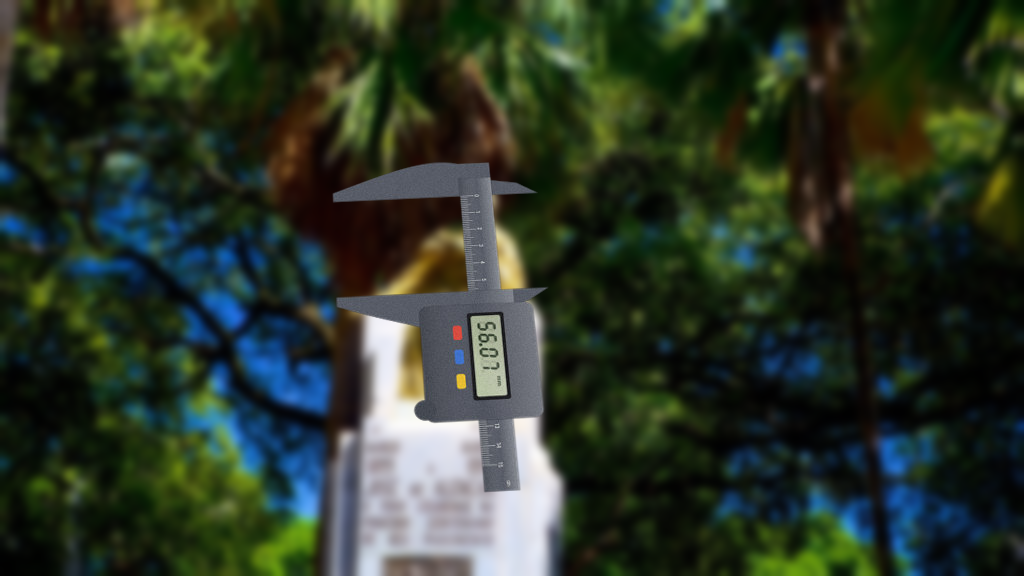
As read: **56.07** mm
